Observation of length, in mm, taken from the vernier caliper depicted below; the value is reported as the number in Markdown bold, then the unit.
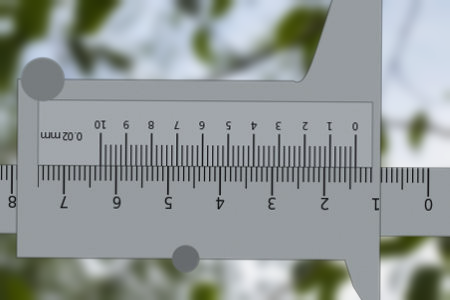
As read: **14.0** mm
